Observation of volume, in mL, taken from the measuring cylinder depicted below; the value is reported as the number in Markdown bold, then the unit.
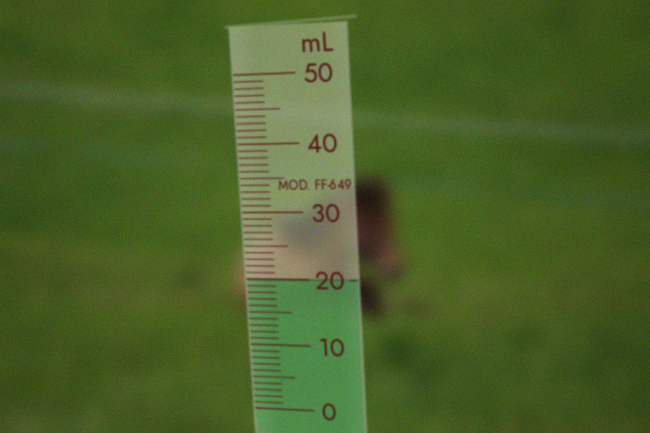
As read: **20** mL
